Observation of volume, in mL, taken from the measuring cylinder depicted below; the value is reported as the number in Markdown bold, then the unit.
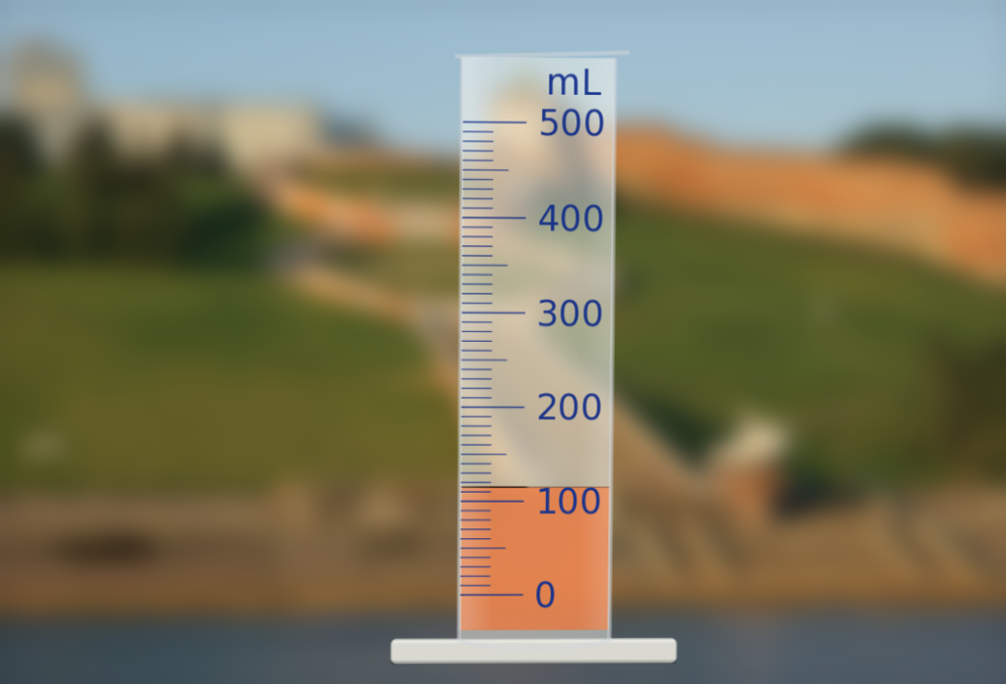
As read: **115** mL
